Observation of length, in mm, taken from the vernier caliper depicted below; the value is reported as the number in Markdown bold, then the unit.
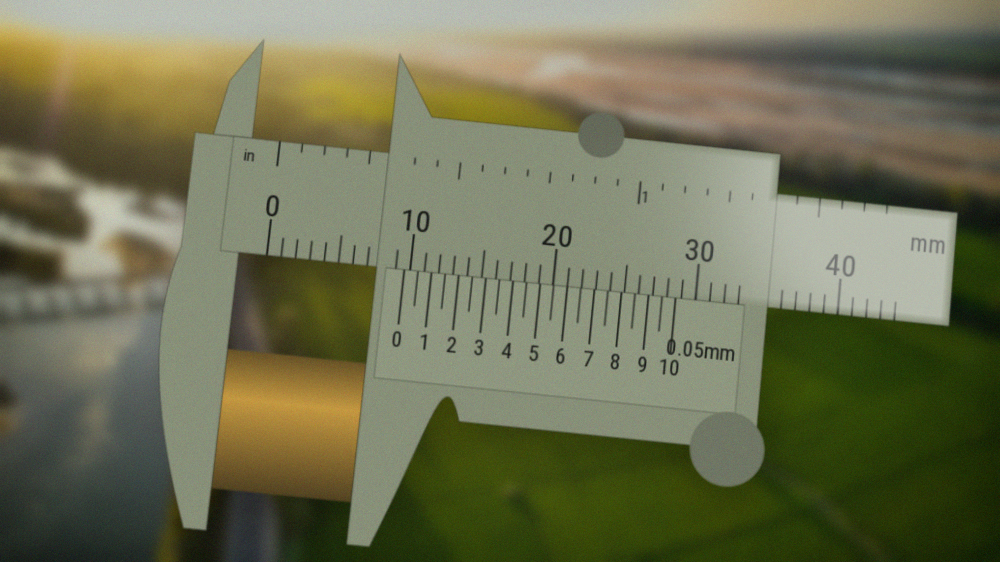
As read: **9.6** mm
